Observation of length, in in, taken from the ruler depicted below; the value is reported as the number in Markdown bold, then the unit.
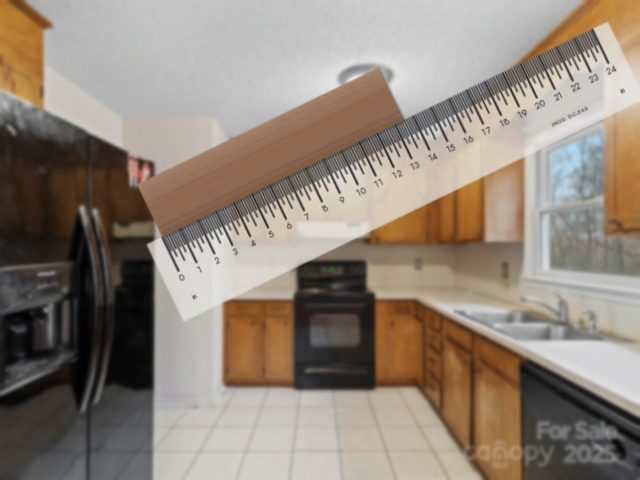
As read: **13.5** in
